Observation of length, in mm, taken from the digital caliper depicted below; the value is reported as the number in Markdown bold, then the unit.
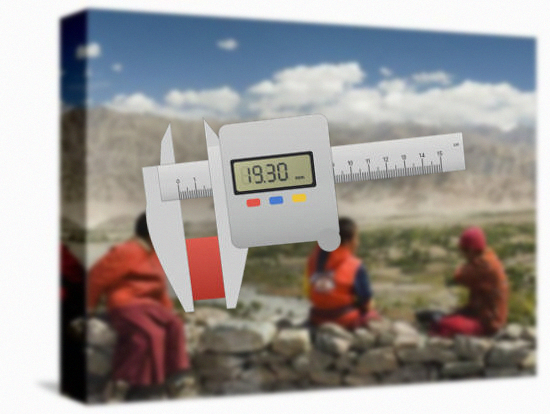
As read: **19.30** mm
